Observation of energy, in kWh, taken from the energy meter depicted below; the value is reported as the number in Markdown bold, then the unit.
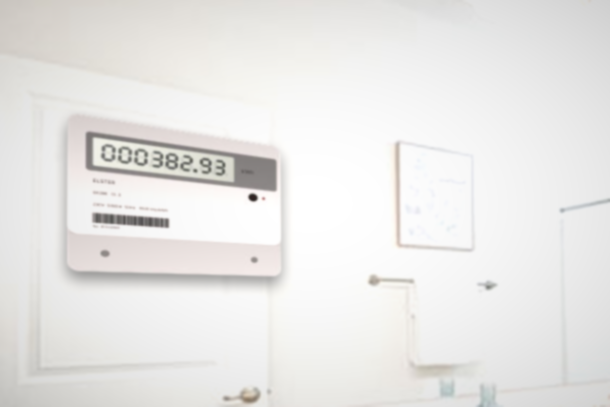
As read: **382.93** kWh
